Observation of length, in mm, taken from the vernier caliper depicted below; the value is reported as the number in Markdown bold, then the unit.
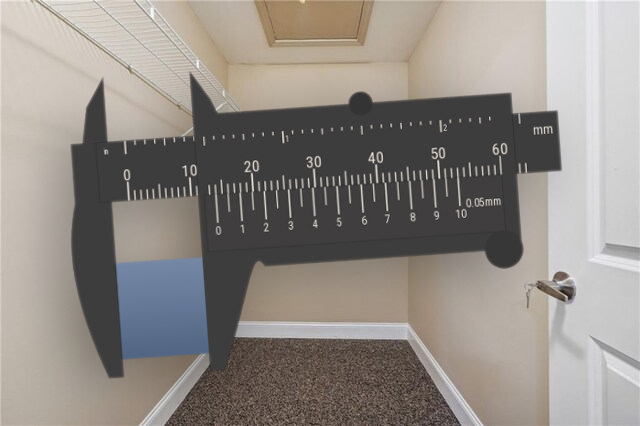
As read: **14.0** mm
